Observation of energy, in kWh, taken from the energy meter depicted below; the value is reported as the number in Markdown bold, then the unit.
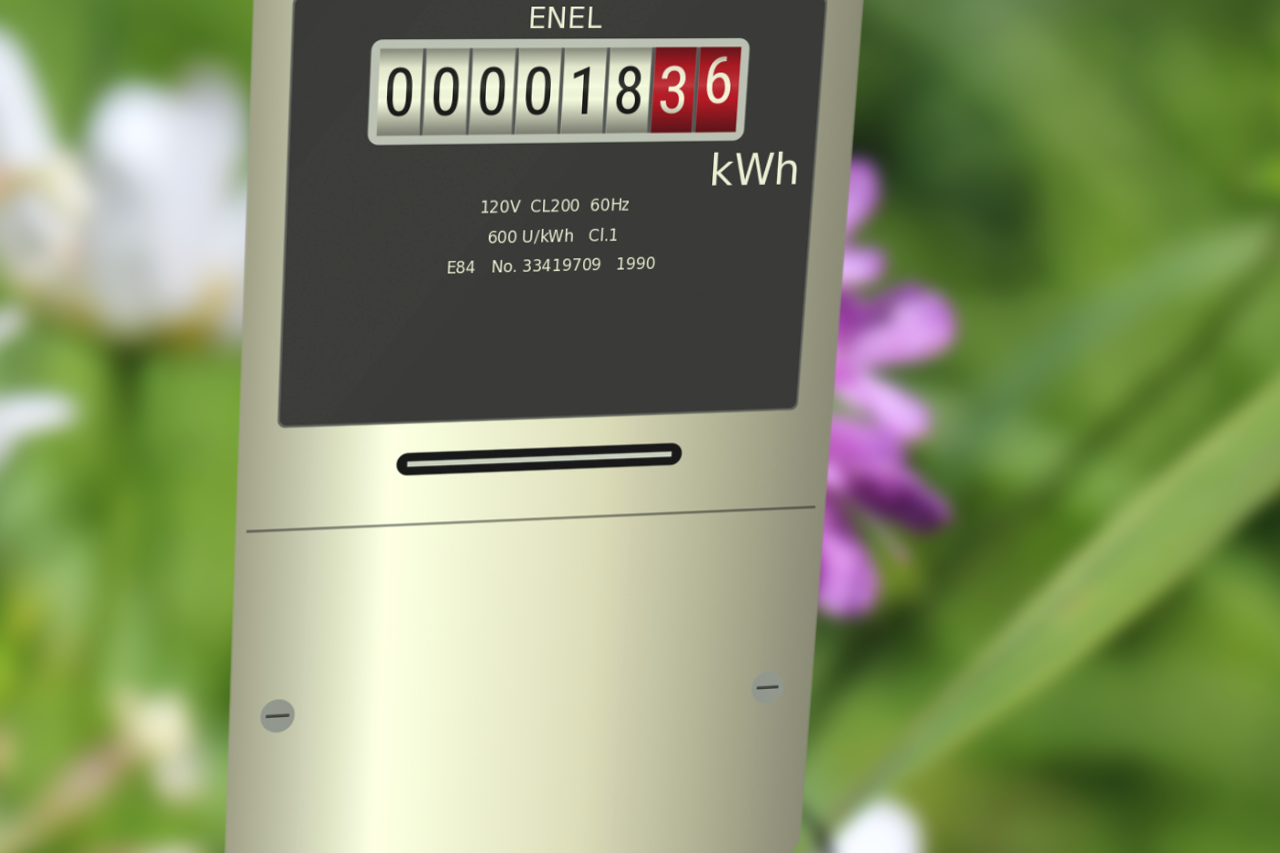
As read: **18.36** kWh
